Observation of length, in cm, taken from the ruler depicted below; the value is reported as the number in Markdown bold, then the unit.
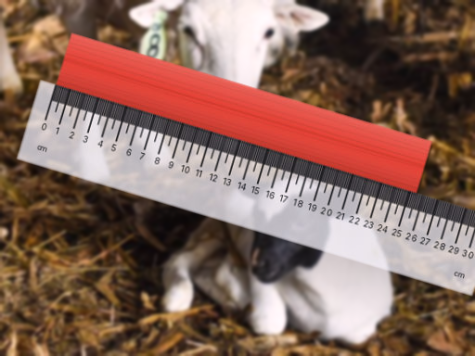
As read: **25.5** cm
